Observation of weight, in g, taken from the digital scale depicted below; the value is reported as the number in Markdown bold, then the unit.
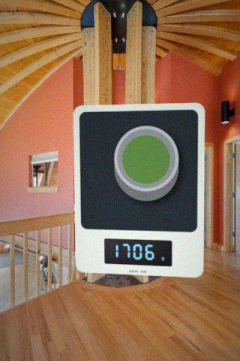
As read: **1706** g
